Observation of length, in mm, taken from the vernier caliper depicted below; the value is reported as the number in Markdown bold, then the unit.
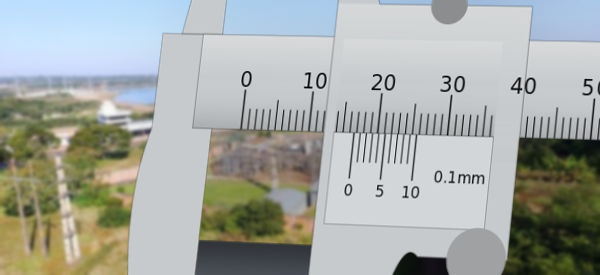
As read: **16.6** mm
